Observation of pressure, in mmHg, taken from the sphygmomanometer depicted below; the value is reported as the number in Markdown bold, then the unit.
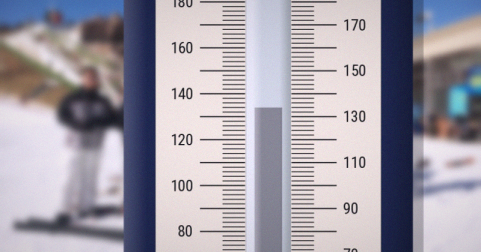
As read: **134** mmHg
